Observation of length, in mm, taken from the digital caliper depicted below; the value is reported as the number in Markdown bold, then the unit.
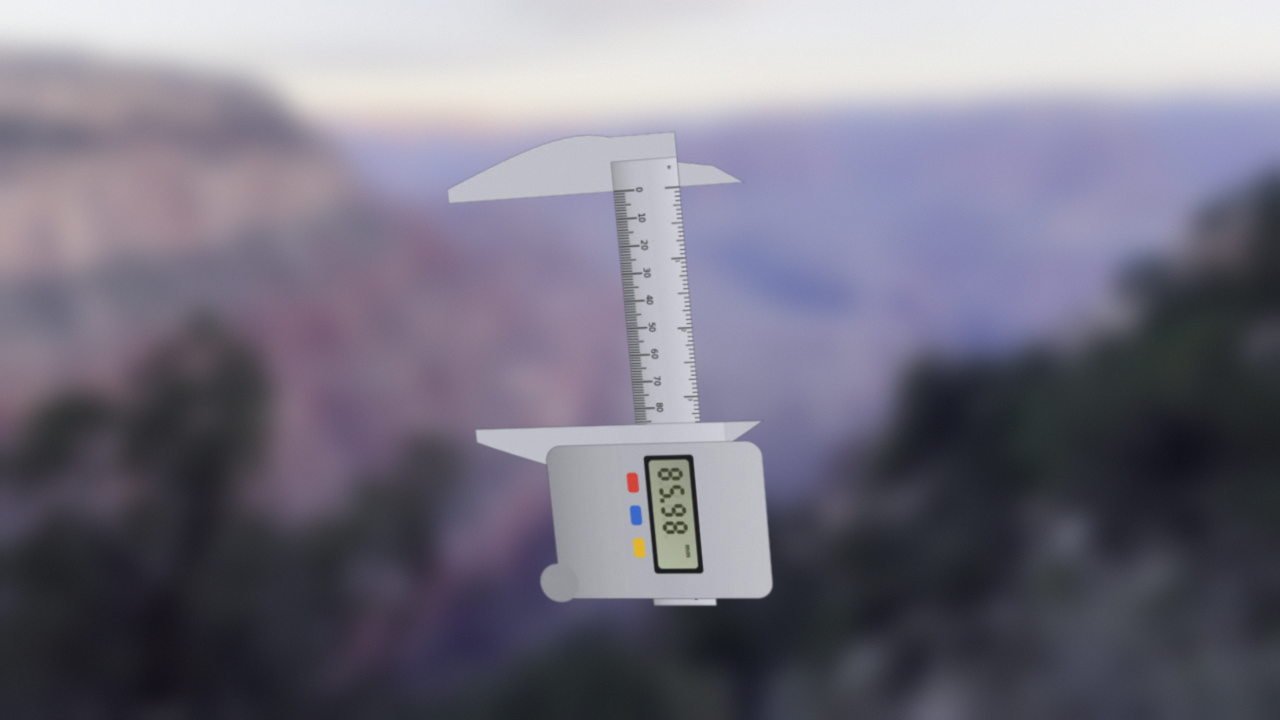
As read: **85.98** mm
